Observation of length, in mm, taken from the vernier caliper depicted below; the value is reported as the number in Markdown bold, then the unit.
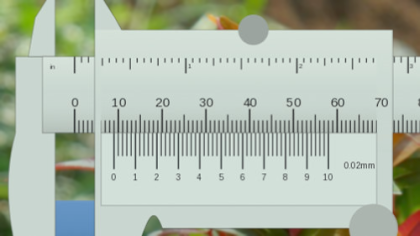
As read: **9.0** mm
